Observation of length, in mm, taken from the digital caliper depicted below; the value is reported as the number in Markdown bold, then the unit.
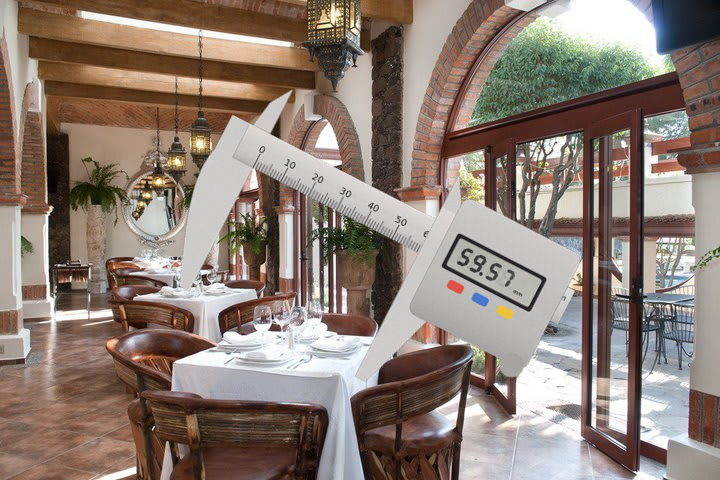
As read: **59.57** mm
